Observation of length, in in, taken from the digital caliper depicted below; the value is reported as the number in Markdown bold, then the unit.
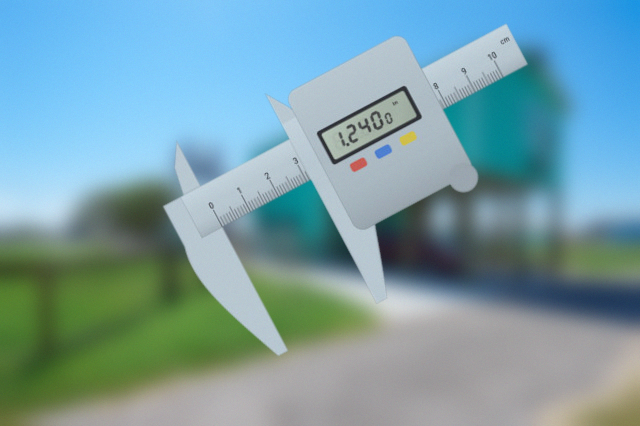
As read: **1.2400** in
